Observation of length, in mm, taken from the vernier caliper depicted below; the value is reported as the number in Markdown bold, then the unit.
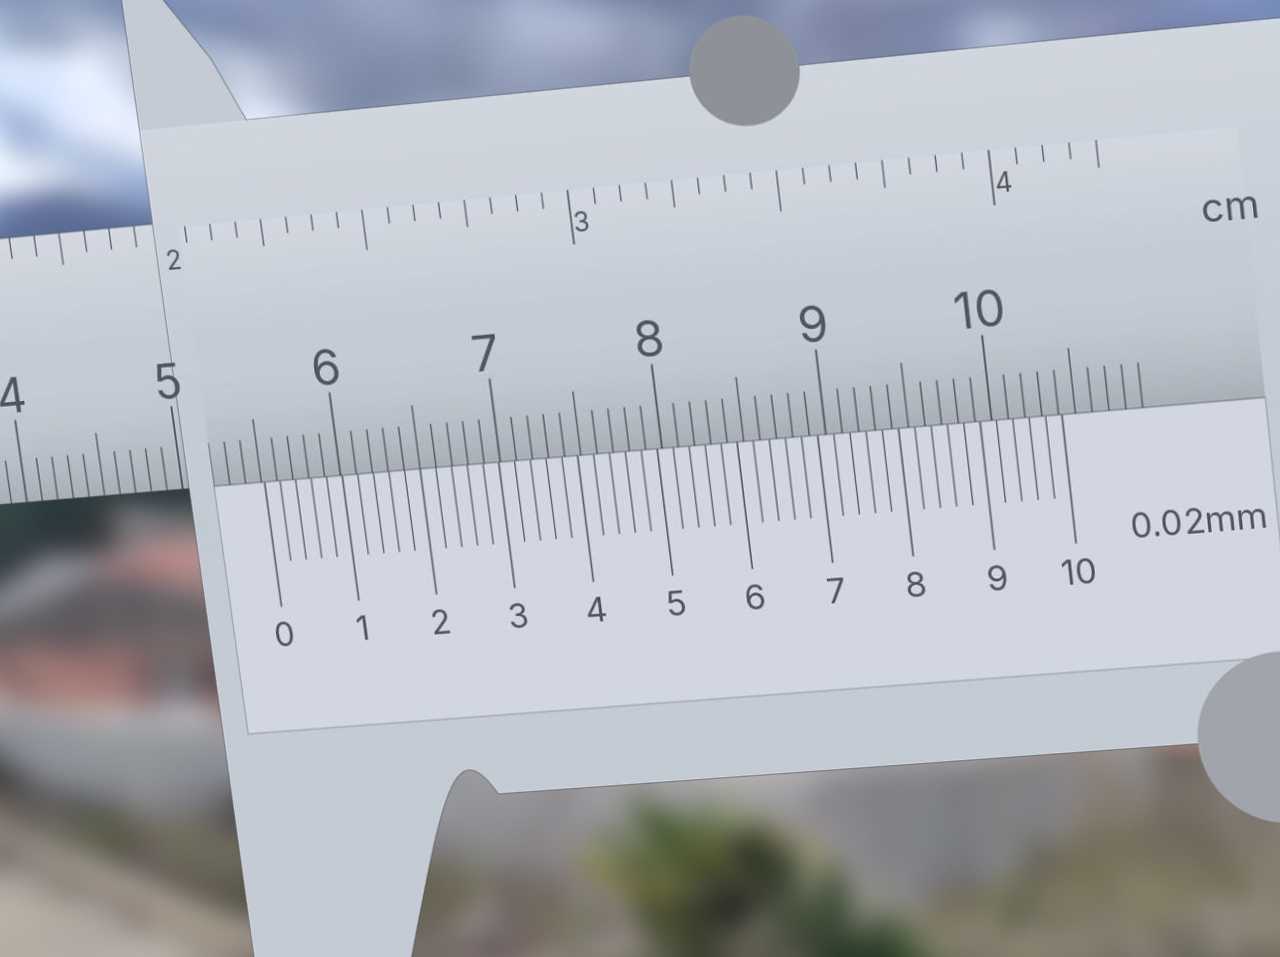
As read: **55.2** mm
